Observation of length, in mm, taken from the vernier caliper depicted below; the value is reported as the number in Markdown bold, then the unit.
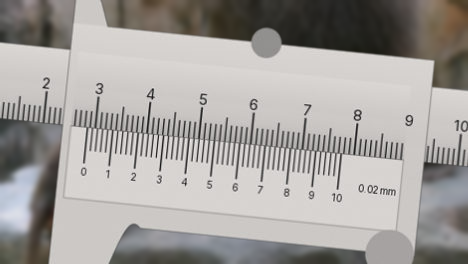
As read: **28.5** mm
